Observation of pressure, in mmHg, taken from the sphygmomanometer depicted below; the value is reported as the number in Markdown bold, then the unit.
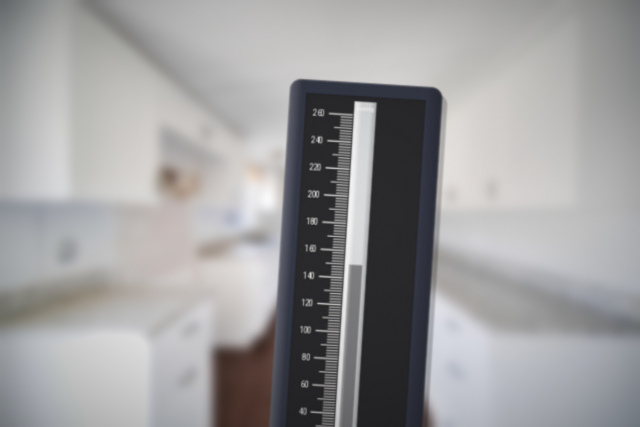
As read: **150** mmHg
